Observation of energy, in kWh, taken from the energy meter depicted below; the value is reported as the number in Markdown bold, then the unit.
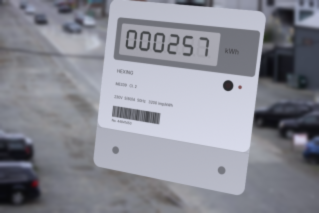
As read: **257** kWh
